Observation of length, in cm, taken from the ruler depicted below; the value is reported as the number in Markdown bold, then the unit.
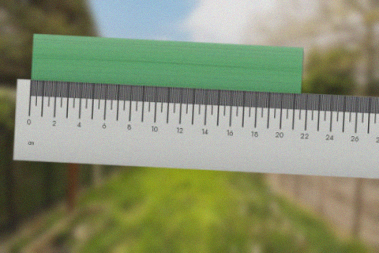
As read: **21.5** cm
